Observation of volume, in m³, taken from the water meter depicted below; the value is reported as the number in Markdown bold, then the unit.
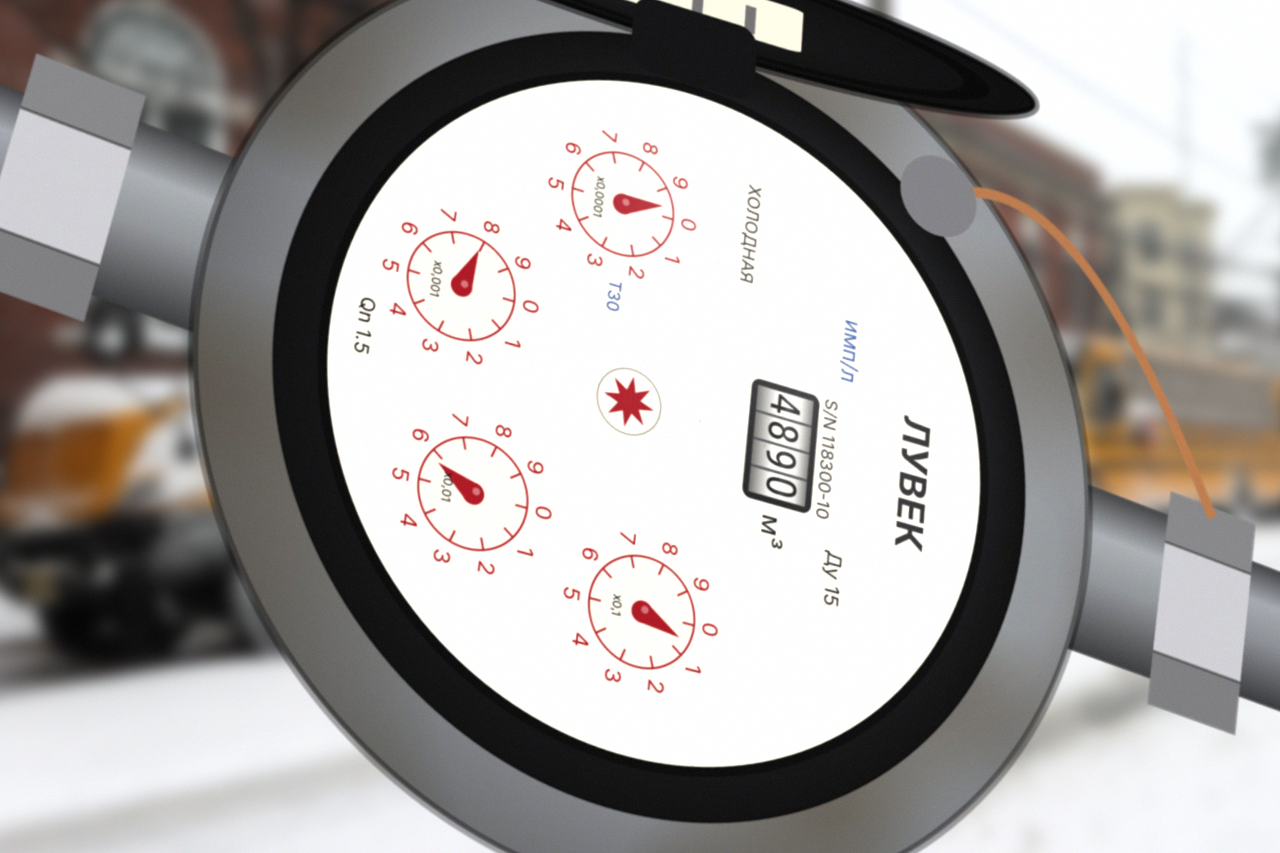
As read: **4890.0579** m³
